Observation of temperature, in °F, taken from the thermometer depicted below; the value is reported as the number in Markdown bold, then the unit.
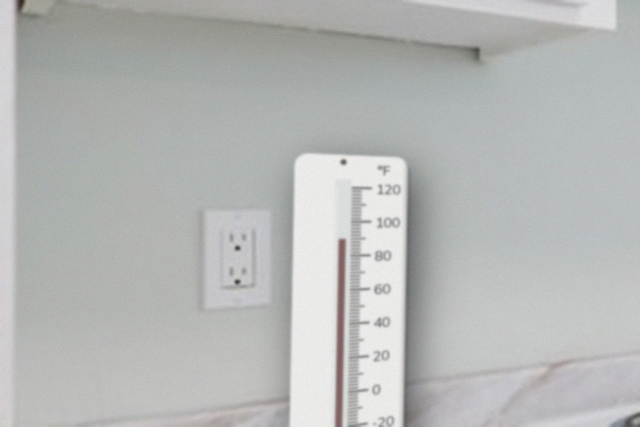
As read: **90** °F
